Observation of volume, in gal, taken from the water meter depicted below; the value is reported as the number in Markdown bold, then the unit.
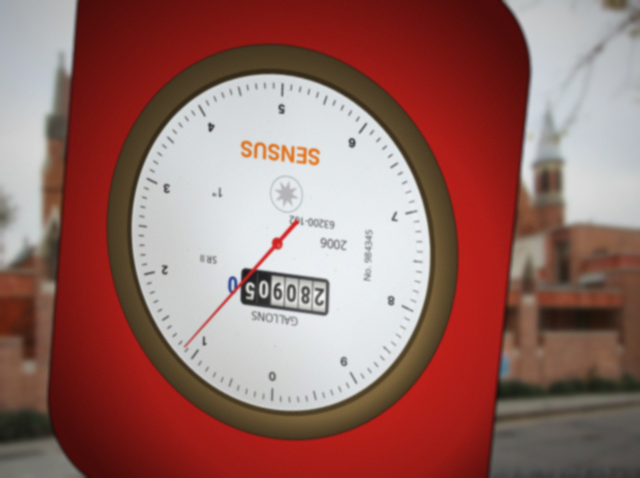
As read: **2809051.1** gal
